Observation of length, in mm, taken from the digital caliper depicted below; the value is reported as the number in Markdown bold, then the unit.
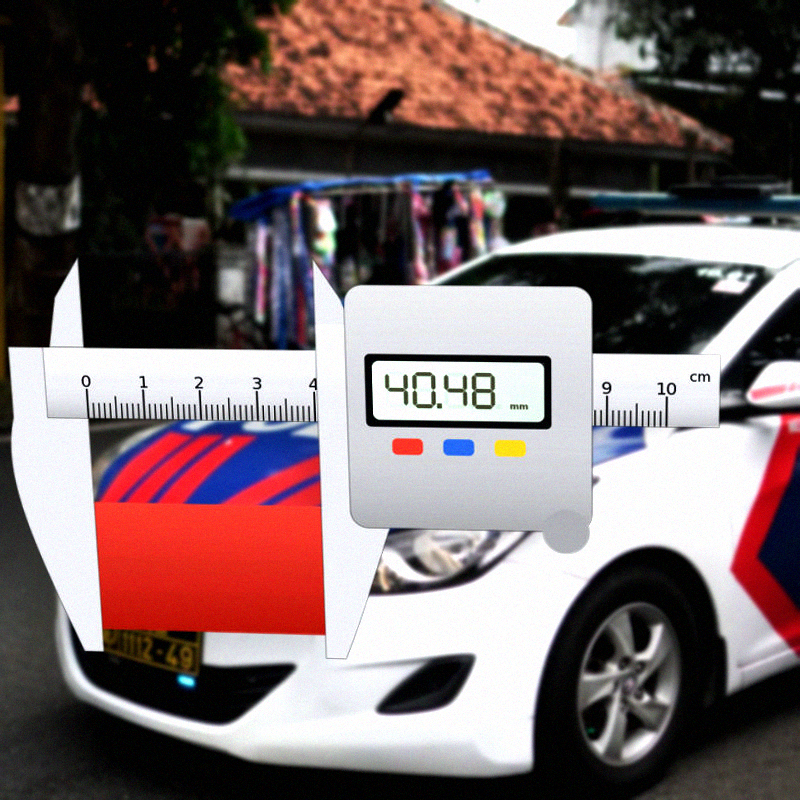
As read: **40.48** mm
